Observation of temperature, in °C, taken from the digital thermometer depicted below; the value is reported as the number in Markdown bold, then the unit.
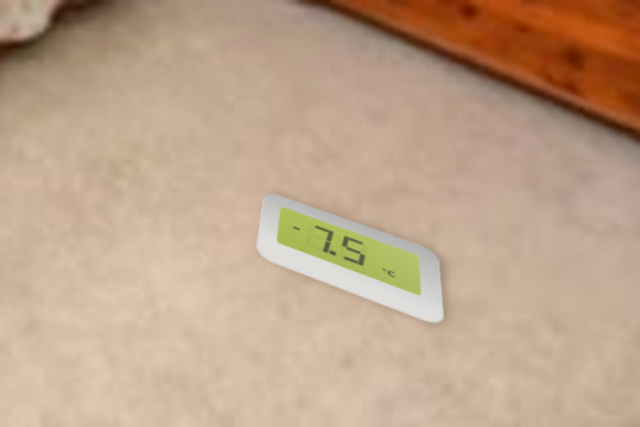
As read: **-7.5** °C
